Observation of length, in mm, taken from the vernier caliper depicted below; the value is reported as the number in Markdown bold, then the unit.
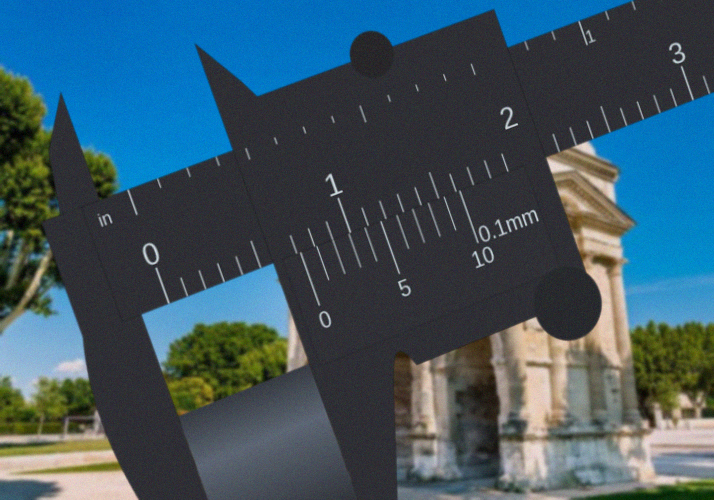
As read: **7.2** mm
